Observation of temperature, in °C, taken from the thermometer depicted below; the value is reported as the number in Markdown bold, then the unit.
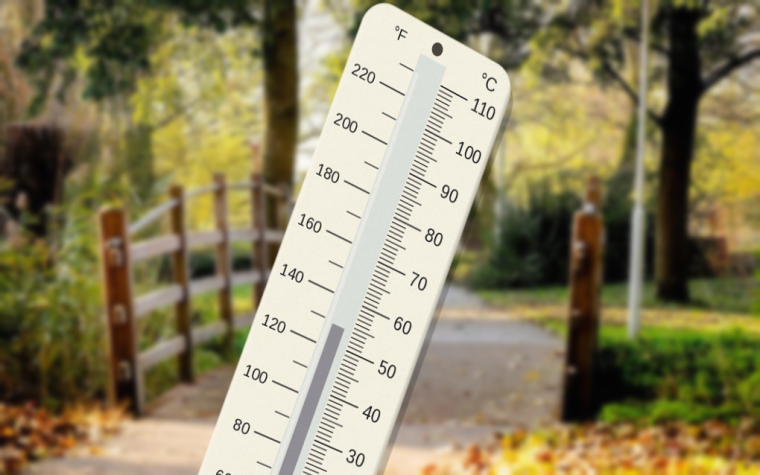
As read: **54** °C
